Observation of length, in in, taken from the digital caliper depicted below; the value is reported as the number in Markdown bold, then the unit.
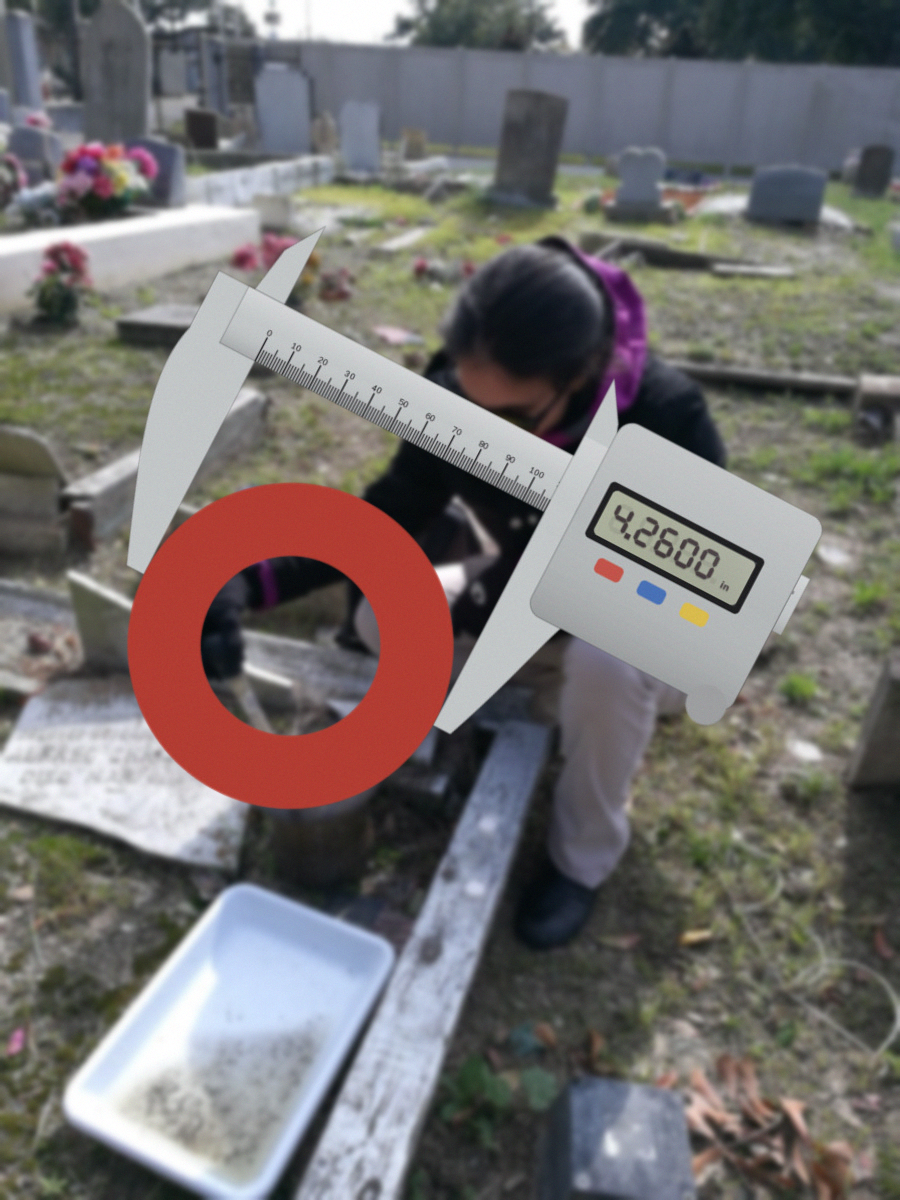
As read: **4.2600** in
